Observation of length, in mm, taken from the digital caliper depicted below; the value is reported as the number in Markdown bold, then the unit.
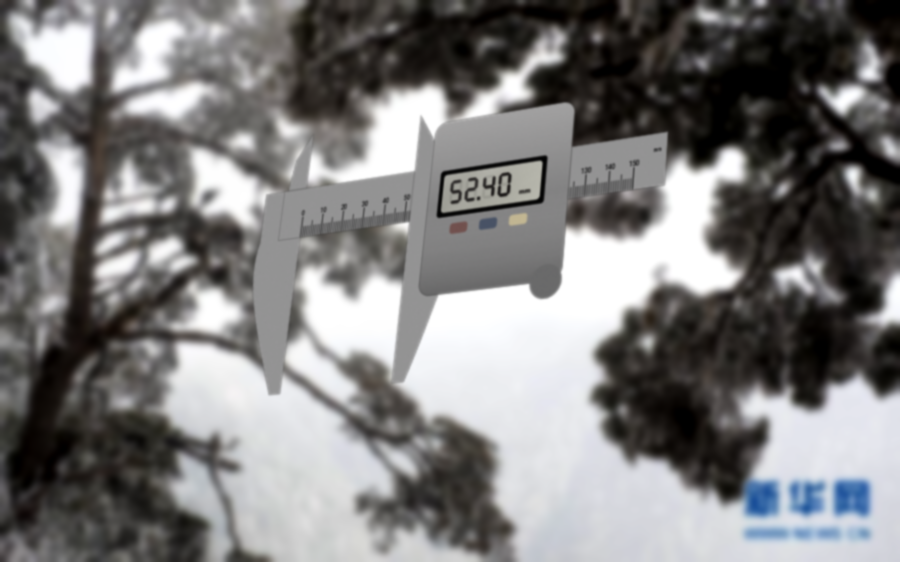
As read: **52.40** mm
